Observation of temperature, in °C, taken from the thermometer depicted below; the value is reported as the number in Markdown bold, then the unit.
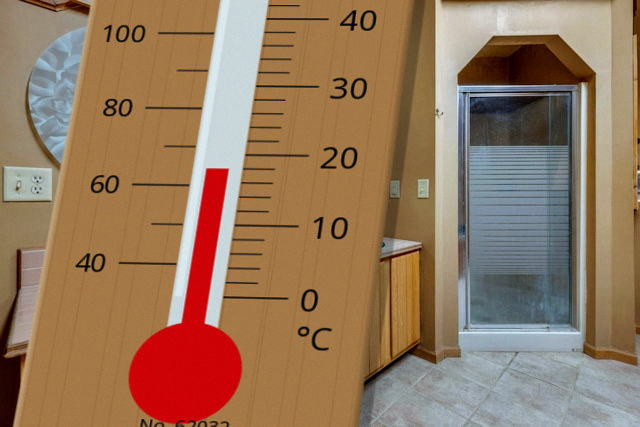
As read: **18** °C
